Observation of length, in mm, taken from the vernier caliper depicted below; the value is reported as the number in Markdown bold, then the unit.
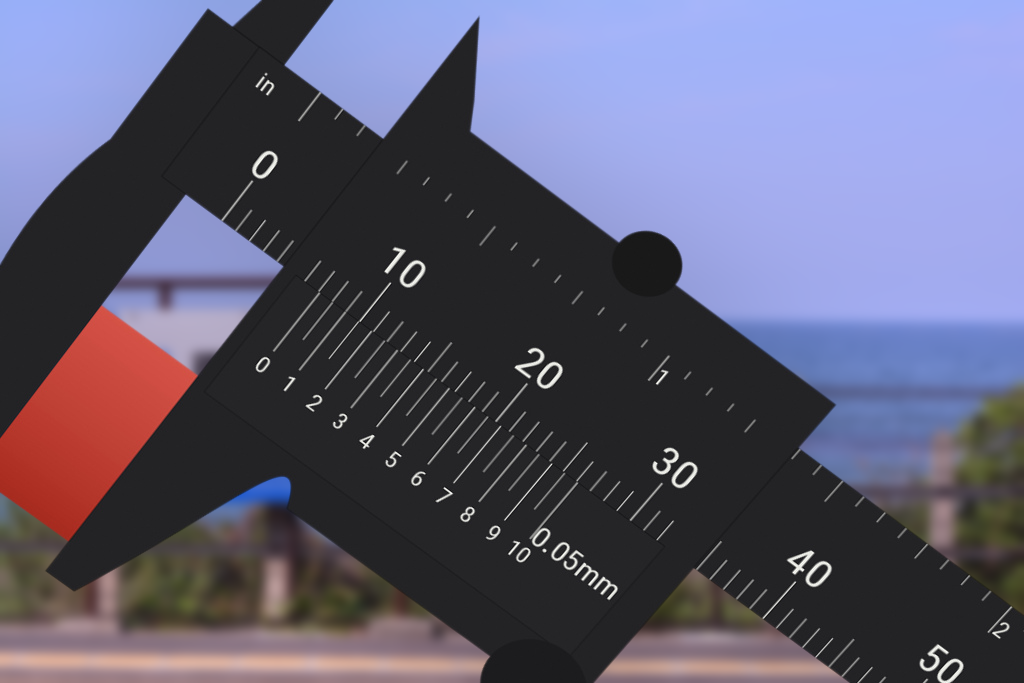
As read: **7.1** mm
